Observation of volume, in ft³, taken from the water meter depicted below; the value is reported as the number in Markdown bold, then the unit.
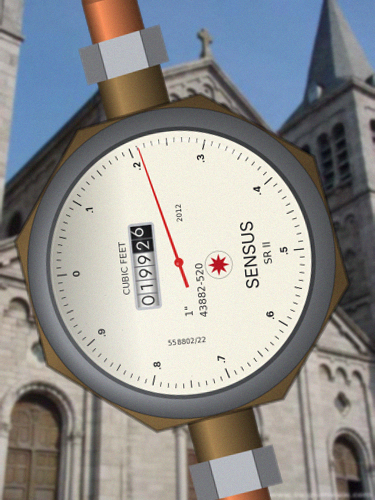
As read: **19926.21** ft³
